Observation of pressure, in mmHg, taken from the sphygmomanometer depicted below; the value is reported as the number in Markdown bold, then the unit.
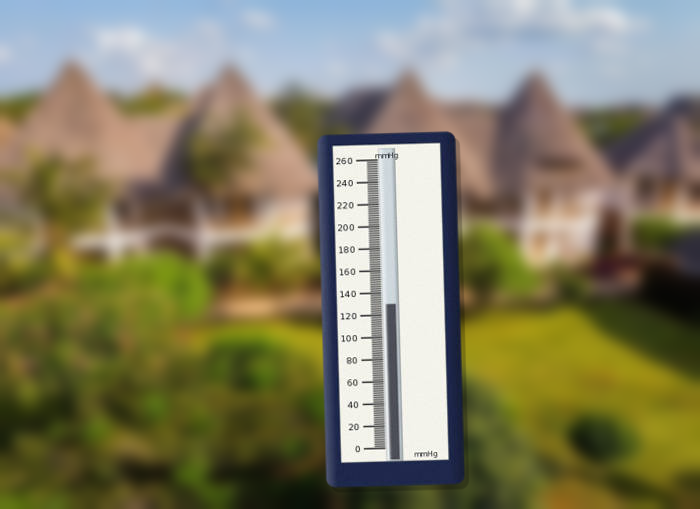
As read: **130** mmHg
